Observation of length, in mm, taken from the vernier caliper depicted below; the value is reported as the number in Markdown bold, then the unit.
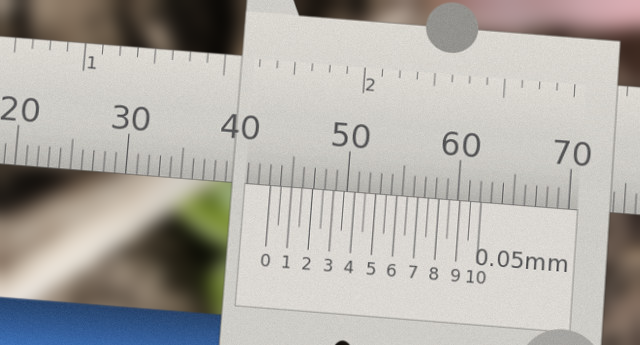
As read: **43.1** mm
